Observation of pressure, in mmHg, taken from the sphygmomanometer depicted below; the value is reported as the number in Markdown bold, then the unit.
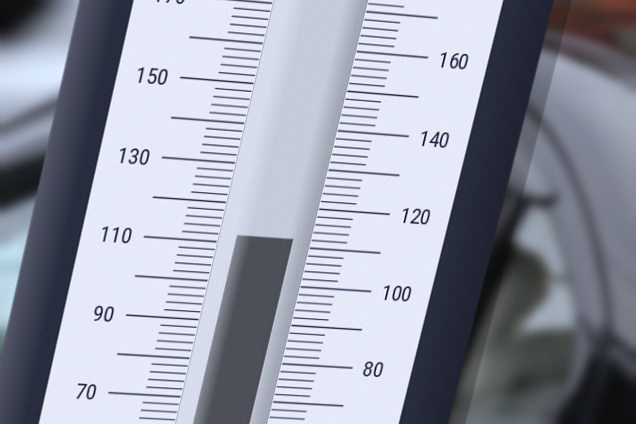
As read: **112** mmHg
